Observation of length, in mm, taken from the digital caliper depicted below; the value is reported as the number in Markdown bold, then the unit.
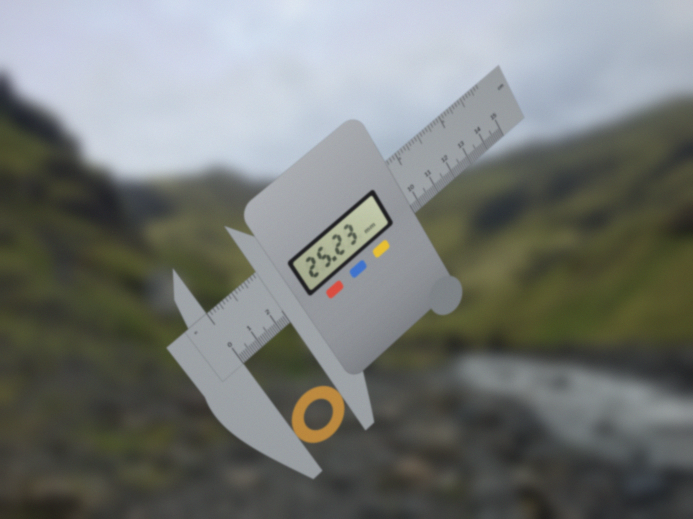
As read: **25.23** mm
